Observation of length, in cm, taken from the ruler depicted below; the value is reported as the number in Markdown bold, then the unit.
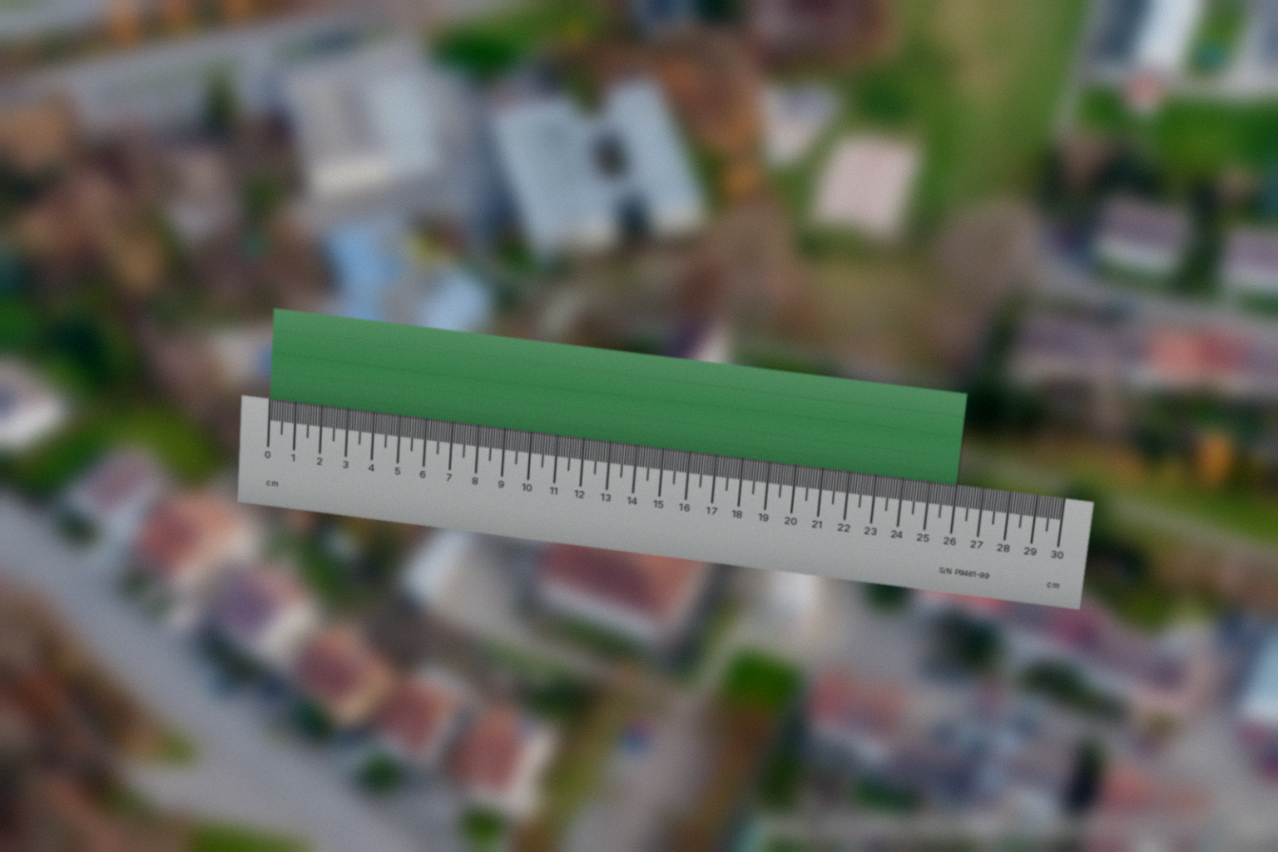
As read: **26** cm
